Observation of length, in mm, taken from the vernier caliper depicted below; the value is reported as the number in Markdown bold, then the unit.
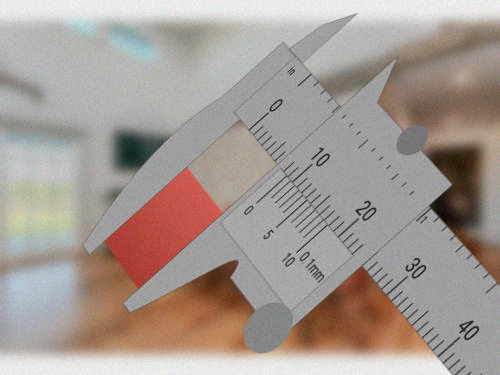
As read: **8.8** mm
